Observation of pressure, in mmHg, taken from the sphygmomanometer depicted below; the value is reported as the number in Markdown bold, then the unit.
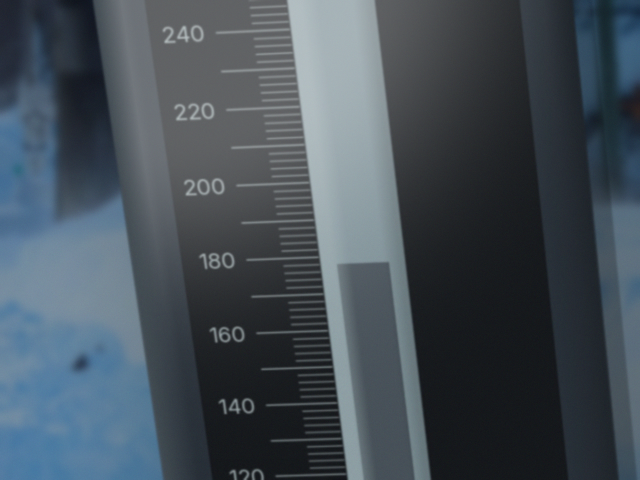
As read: **178** mmHg
